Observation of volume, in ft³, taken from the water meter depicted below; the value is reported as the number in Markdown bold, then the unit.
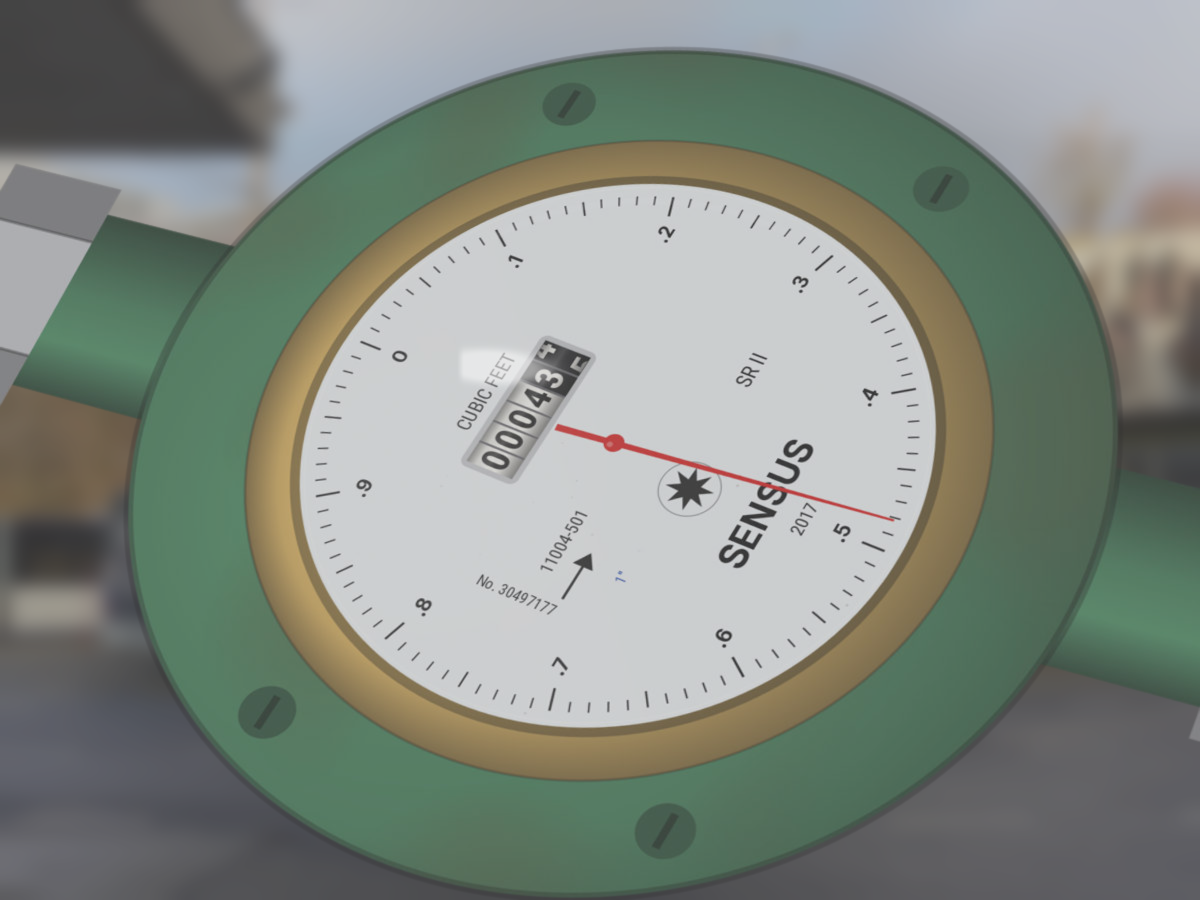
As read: **434.48** ft³
